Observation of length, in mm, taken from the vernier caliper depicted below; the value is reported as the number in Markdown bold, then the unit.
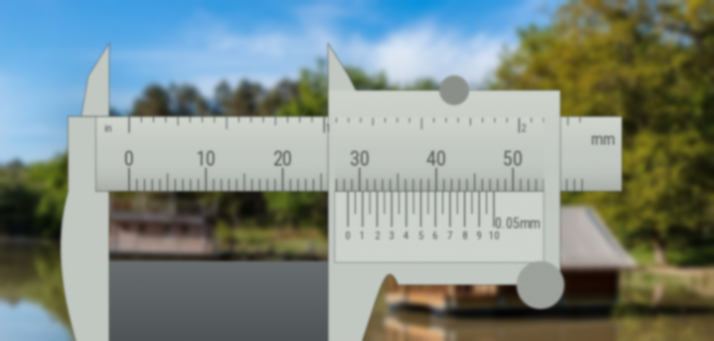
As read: **28.5** mm
